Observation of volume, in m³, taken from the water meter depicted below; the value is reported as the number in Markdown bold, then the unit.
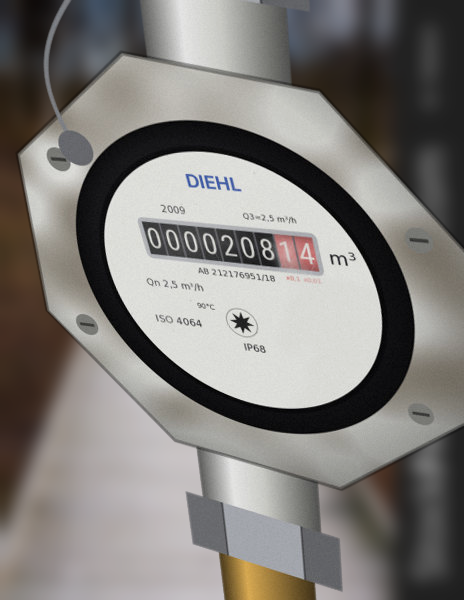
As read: **208.14** m³
